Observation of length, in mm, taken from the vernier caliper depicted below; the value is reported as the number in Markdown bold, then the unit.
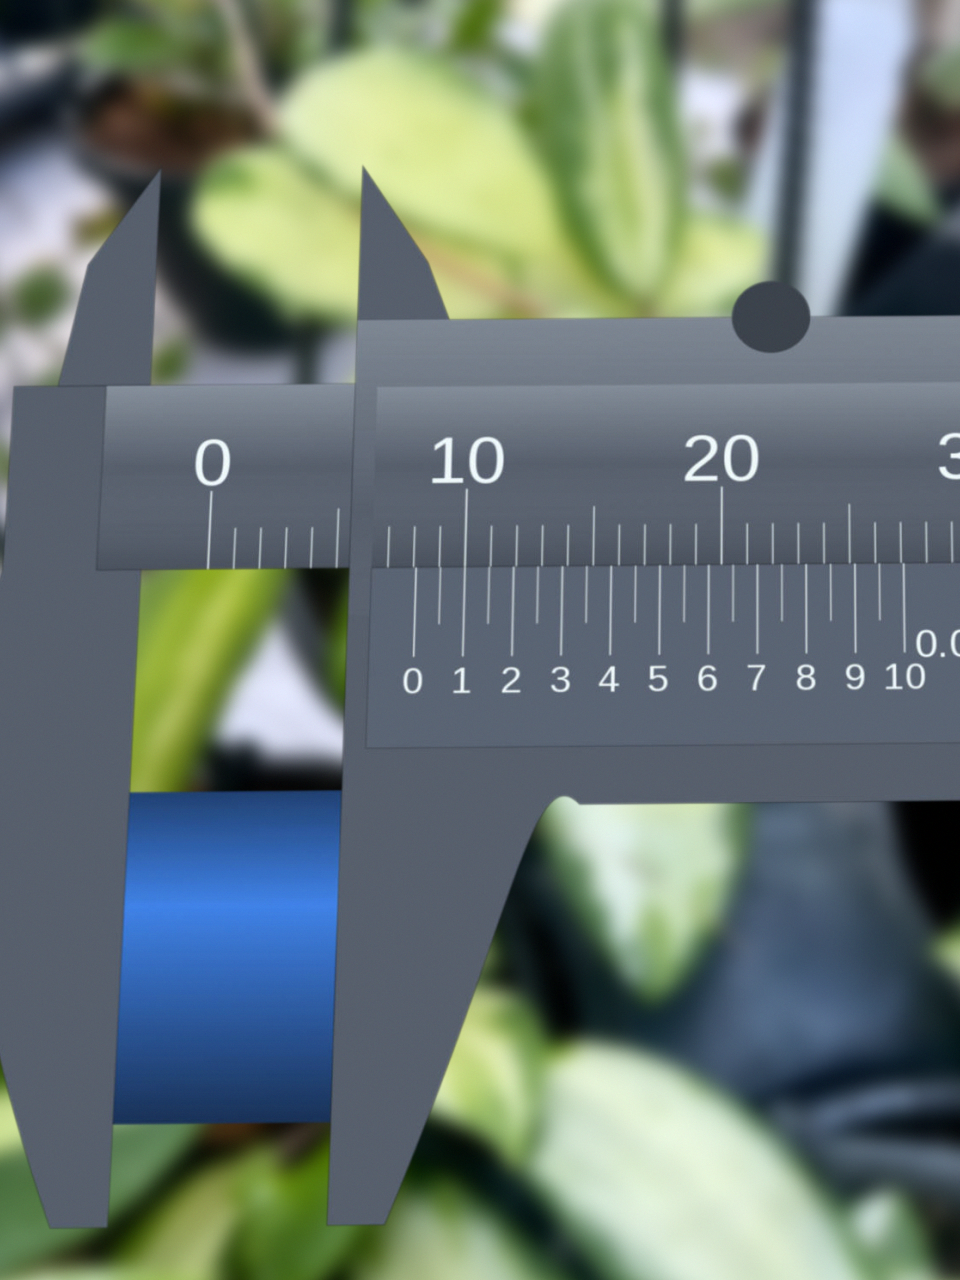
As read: **8.10** mm
